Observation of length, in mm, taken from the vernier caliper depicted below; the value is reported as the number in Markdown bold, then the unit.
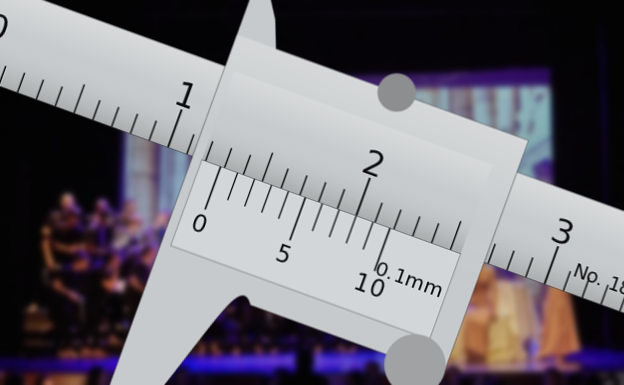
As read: **12.8** mm
